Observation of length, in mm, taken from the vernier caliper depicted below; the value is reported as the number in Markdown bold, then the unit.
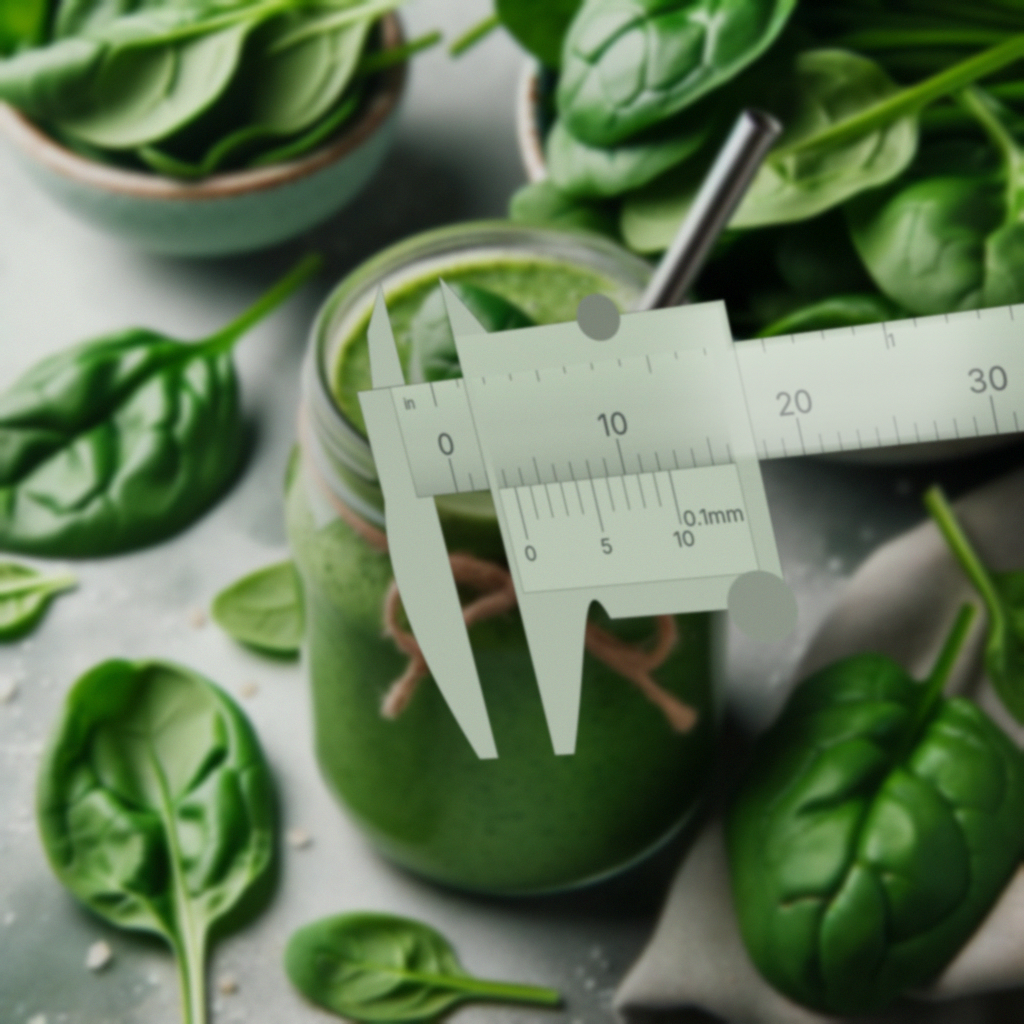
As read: **3.5** mm
